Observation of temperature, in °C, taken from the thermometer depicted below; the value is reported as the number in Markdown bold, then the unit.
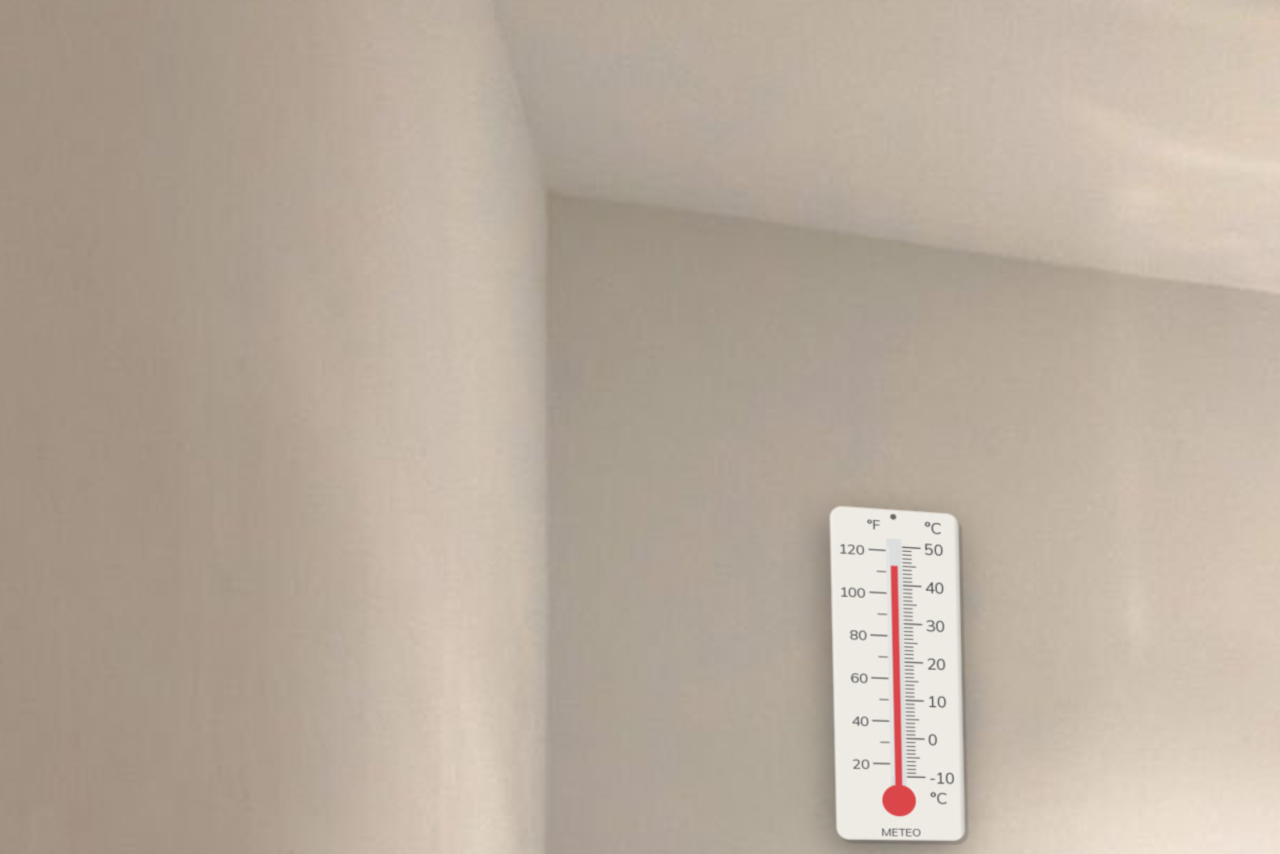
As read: **45** °C
